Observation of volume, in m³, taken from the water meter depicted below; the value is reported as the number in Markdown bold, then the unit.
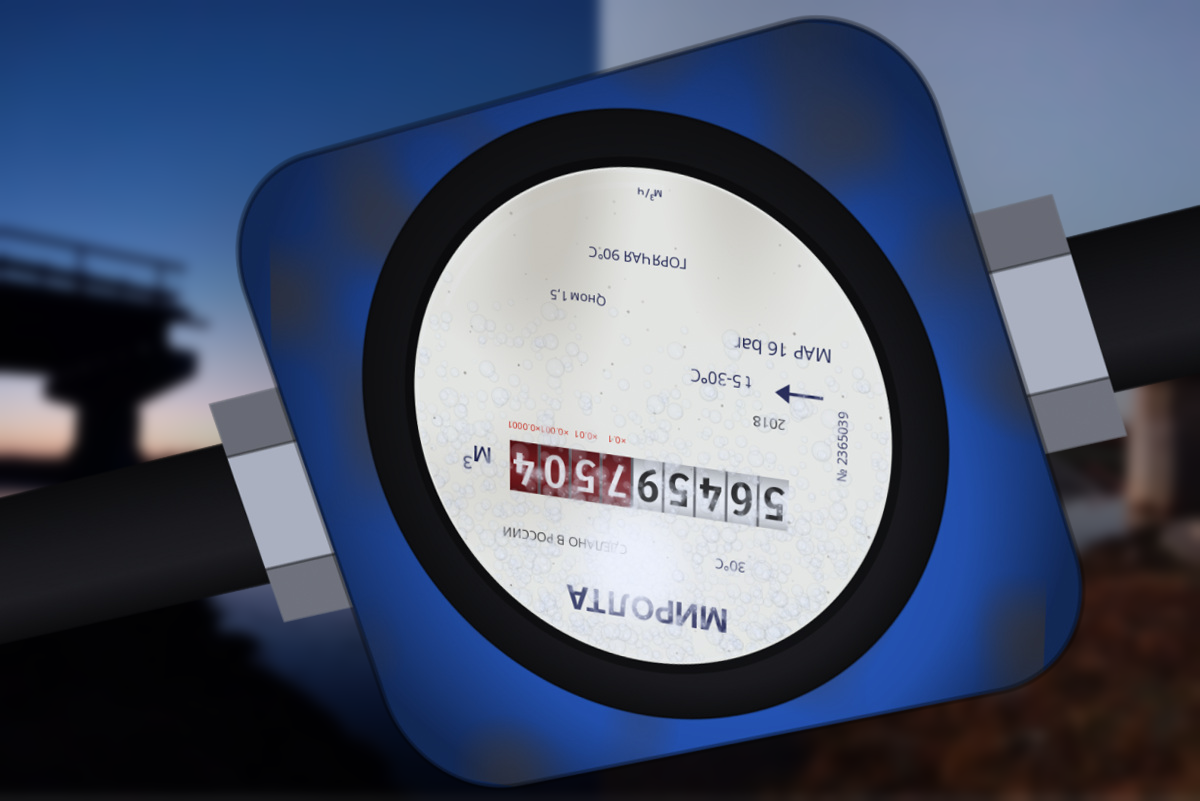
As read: **56459.7504** m³
